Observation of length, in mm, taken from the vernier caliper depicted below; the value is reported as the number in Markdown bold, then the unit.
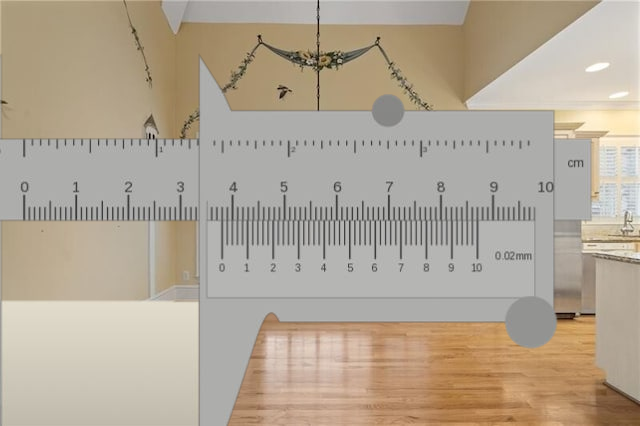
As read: **38.0** mm
